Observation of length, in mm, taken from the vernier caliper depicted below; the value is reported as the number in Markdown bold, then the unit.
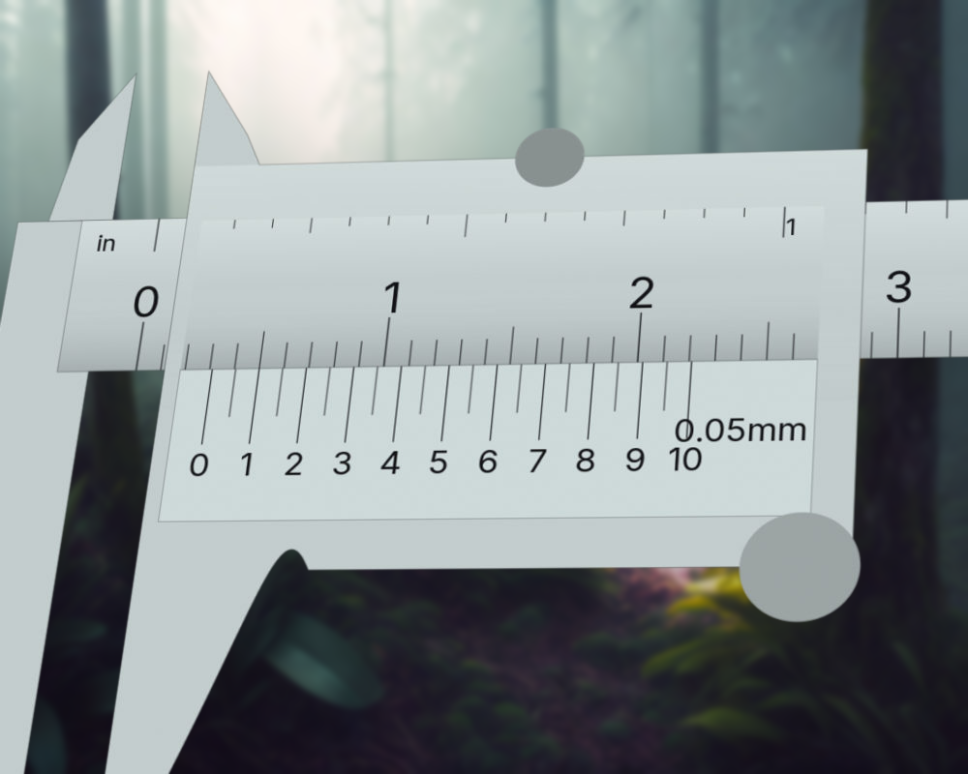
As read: **3.10** mm
